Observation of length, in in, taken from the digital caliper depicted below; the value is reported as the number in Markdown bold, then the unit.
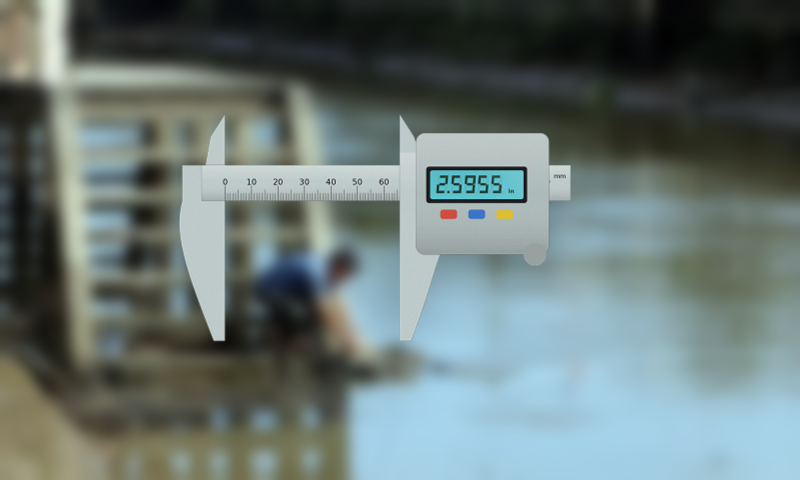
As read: **2.5955** in
